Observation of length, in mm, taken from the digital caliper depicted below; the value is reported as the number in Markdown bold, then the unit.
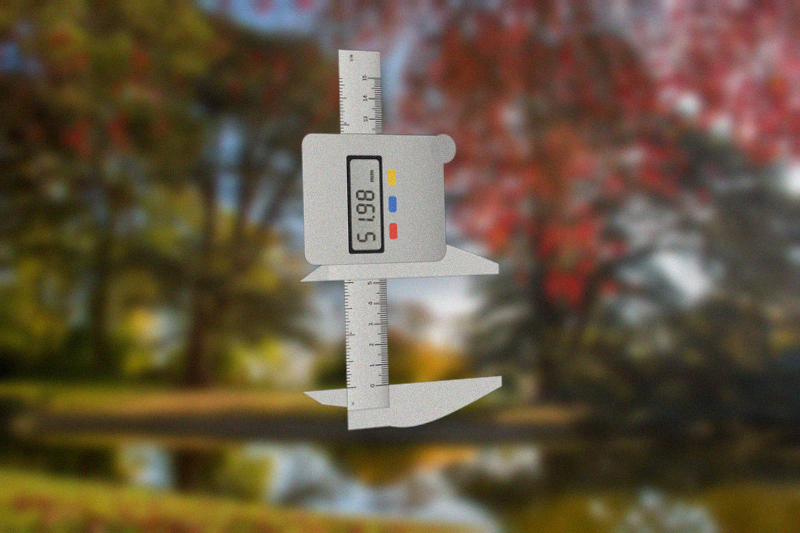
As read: **51.98** mm
